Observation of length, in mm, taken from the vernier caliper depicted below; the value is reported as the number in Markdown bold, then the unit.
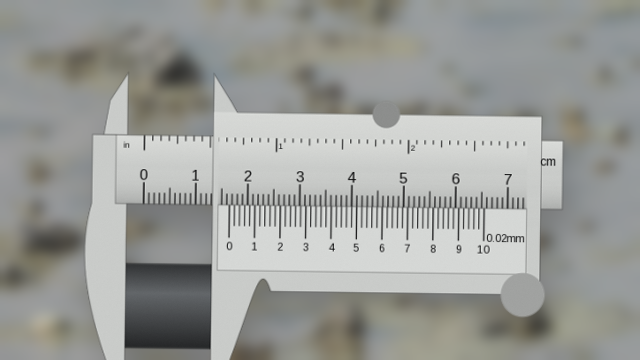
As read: **16.5** mm
